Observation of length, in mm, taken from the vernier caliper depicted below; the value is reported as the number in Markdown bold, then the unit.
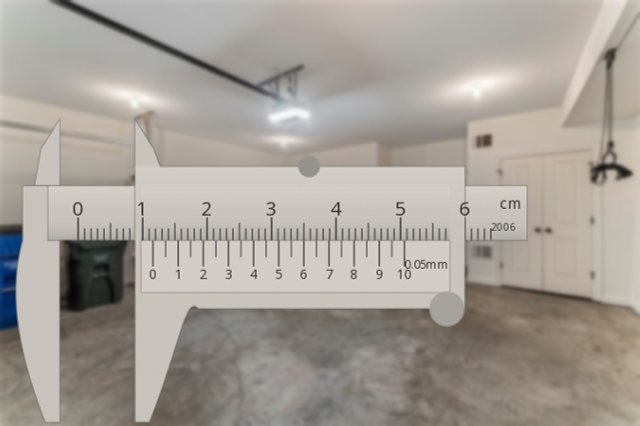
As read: **11.6** mm
